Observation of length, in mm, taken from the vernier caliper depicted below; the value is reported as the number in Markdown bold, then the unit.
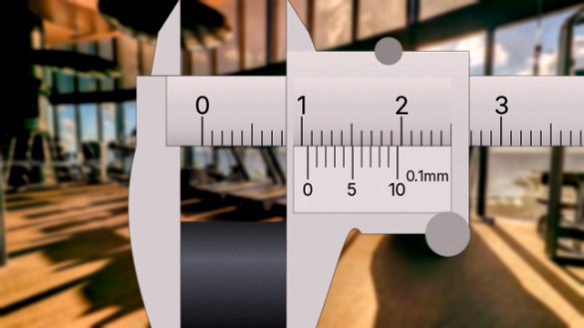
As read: **10.6** mm
